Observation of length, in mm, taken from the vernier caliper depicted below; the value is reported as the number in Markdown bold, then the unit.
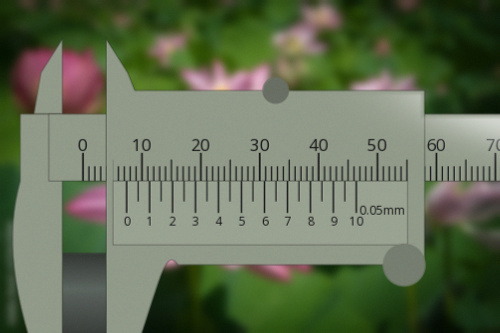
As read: **7.4** mm
